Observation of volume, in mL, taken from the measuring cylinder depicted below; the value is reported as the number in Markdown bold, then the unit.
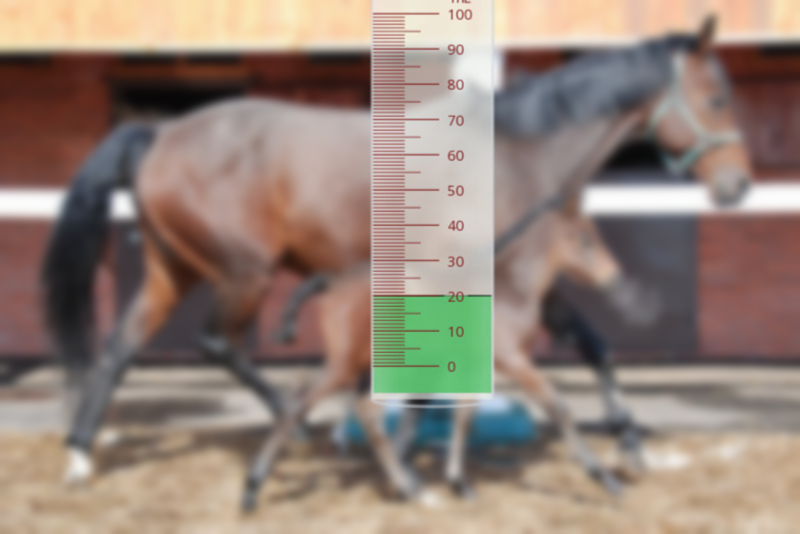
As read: **20** mL
